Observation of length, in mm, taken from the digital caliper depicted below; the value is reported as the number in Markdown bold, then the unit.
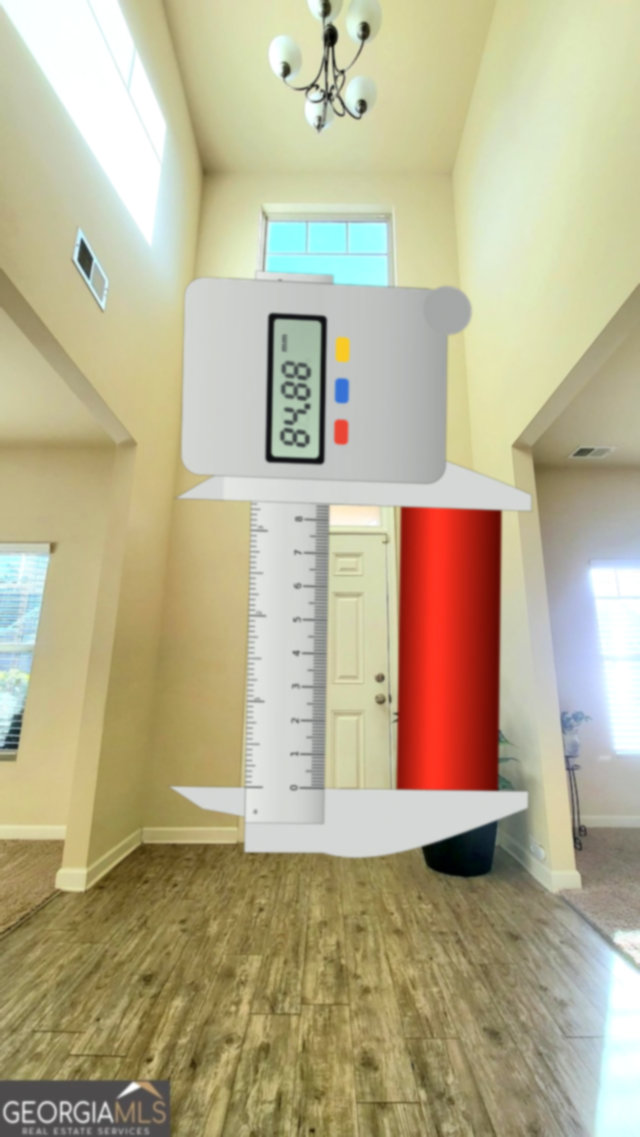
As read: **84.88** mm
